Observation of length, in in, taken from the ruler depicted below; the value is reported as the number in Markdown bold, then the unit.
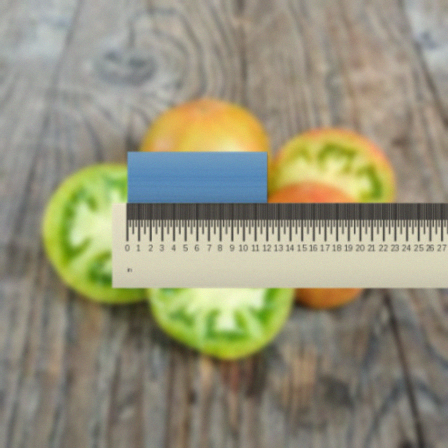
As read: **12** in
